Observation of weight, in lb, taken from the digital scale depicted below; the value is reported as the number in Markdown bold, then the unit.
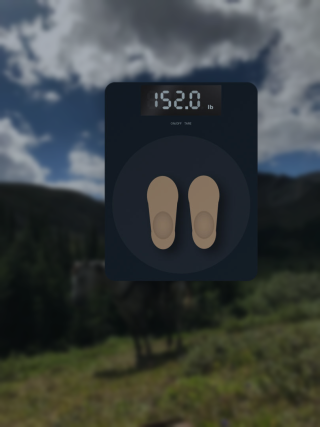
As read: **152.0** lb
